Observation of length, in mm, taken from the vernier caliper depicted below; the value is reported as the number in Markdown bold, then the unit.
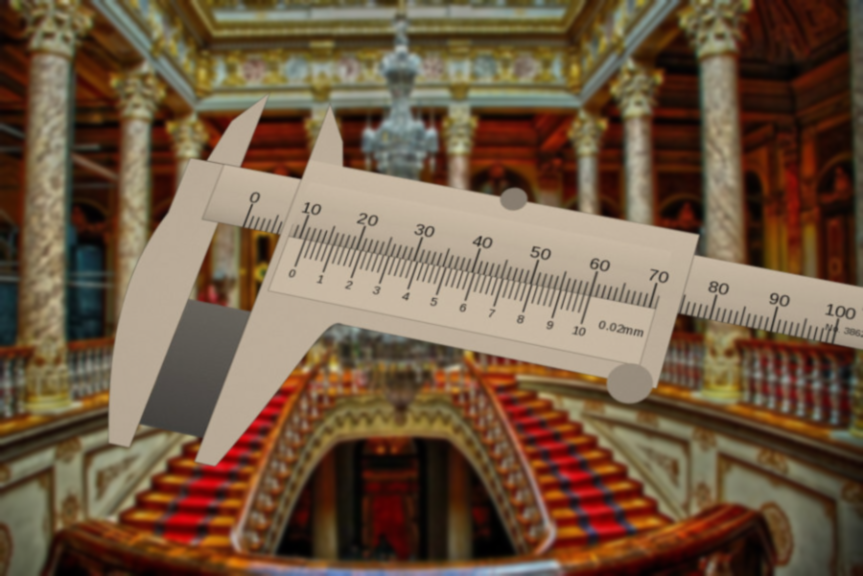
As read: **11.0** mm
